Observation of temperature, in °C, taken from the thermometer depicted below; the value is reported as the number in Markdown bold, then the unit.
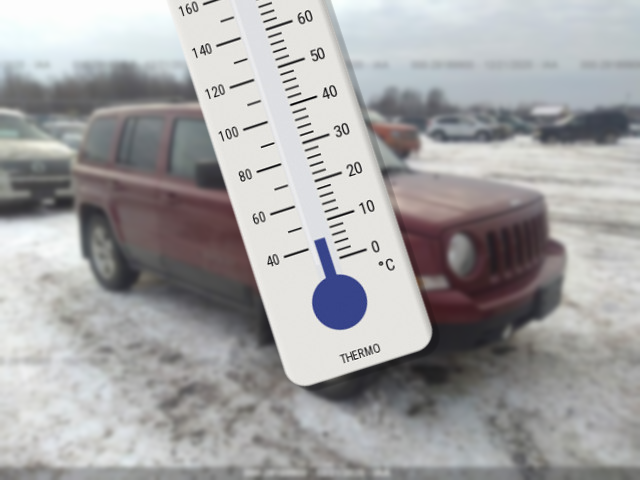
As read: **6** °C
